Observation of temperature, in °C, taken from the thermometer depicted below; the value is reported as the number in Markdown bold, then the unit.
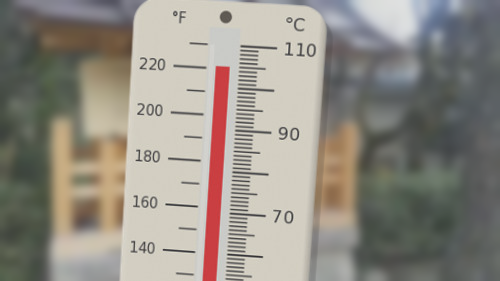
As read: **105** °C
